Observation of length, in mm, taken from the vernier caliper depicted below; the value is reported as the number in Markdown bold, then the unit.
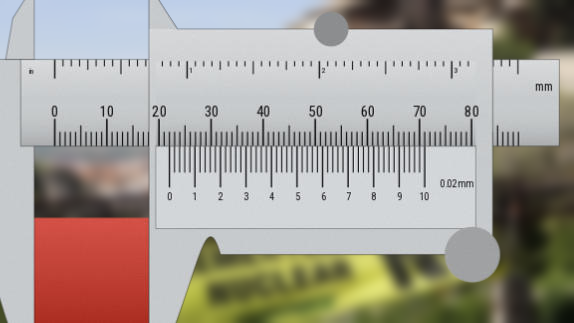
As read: **22.0** mm
